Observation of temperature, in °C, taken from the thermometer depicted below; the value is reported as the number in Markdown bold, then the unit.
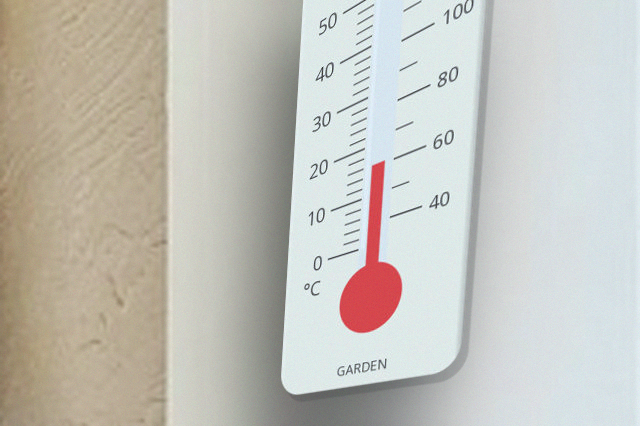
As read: **16** °C
